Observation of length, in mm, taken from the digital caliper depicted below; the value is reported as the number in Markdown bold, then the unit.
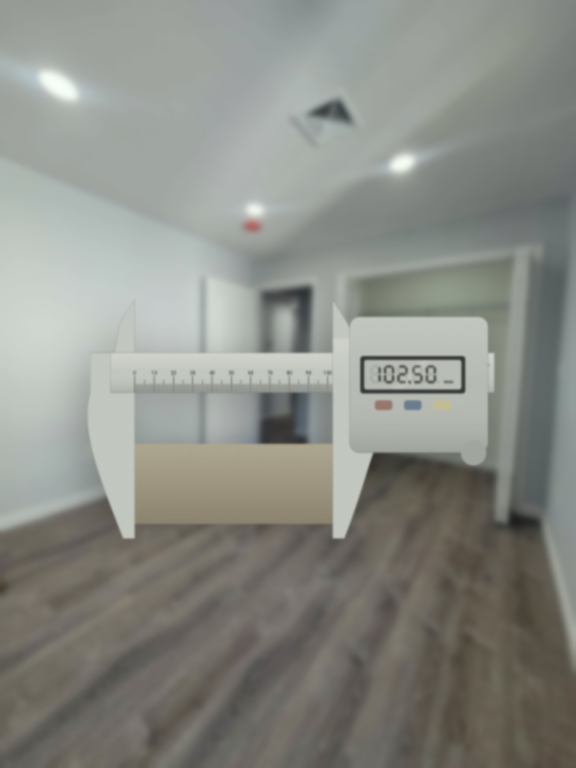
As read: **102.50** mm
